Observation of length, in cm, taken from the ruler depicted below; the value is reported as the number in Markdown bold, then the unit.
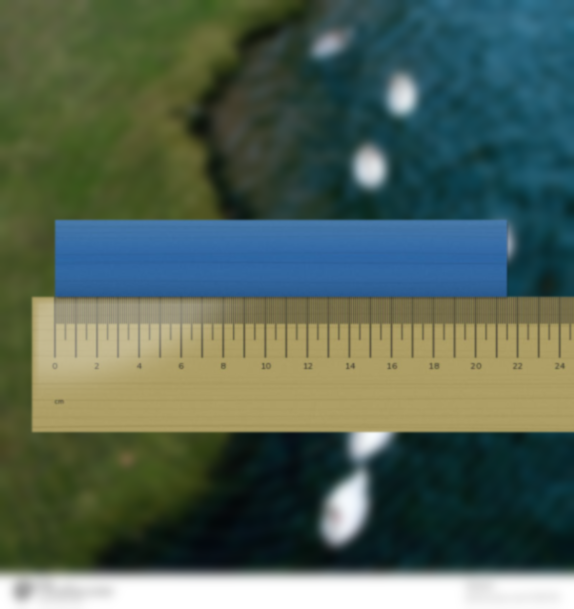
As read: **21.5** cm
